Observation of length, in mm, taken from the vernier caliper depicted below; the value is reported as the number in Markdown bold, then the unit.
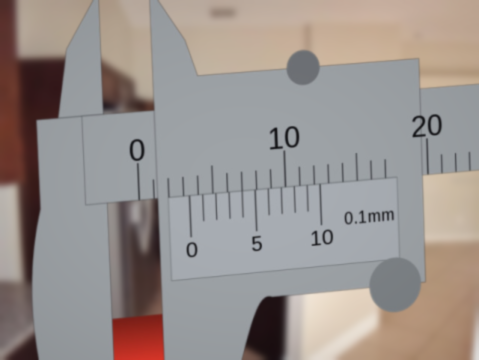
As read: **3.4** mm
